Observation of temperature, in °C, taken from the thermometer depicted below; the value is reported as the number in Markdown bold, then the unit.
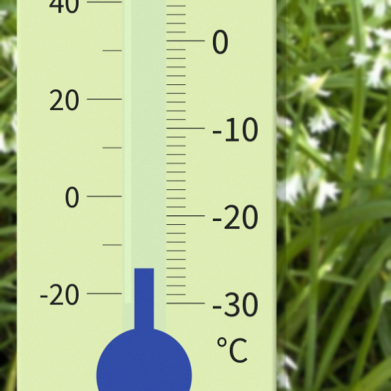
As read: **-26** °C
